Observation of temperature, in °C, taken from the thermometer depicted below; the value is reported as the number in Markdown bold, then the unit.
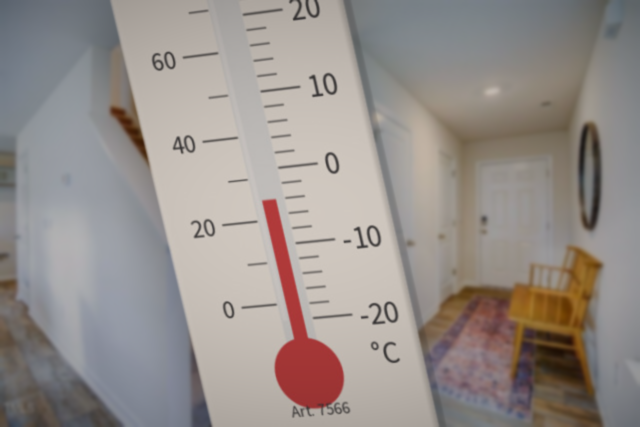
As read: **-4** °C
